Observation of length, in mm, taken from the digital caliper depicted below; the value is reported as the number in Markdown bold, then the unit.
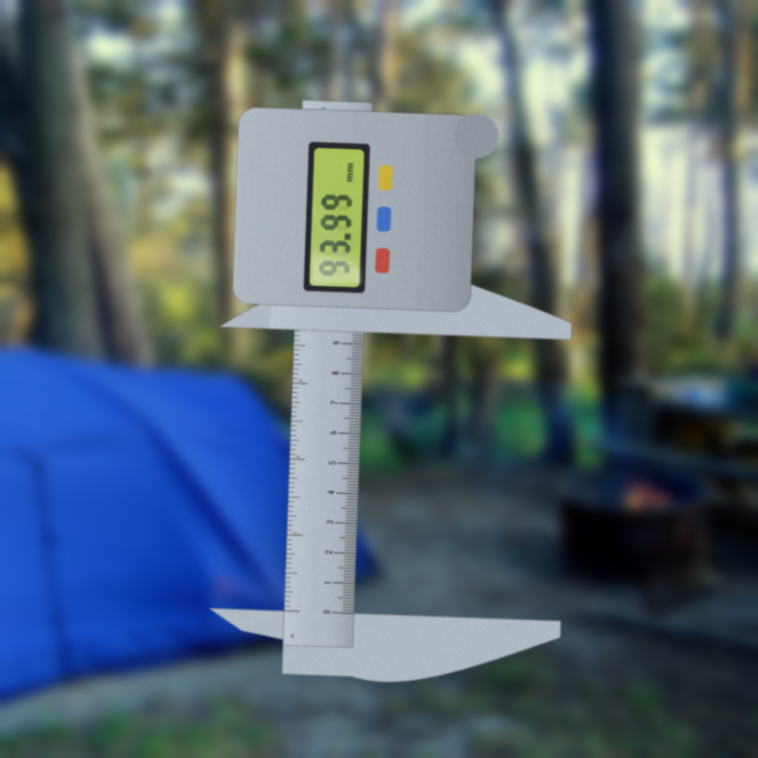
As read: **93.99** mm
